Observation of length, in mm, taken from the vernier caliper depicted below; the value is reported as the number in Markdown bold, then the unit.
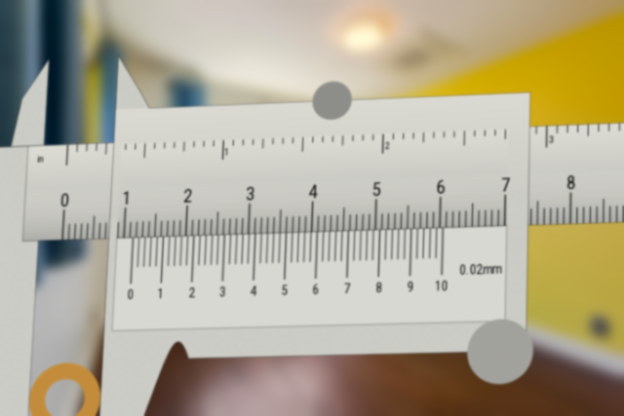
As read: **11.5** mm
